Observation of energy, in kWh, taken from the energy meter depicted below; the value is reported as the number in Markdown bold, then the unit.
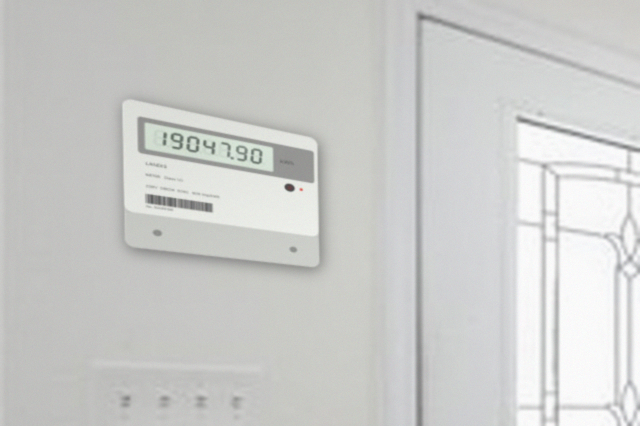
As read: **19047.90** kWh
